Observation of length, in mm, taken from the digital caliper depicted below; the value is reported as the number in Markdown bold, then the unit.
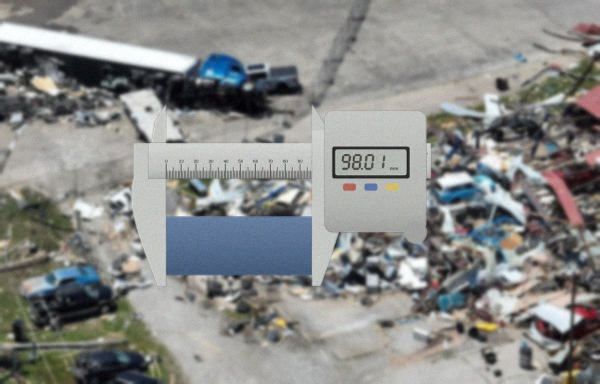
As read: **98.01** mm
